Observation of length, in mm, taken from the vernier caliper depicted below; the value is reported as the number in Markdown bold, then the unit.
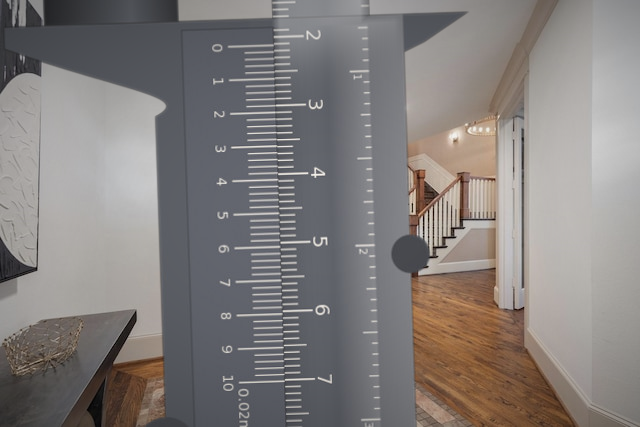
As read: **21.2** mm
